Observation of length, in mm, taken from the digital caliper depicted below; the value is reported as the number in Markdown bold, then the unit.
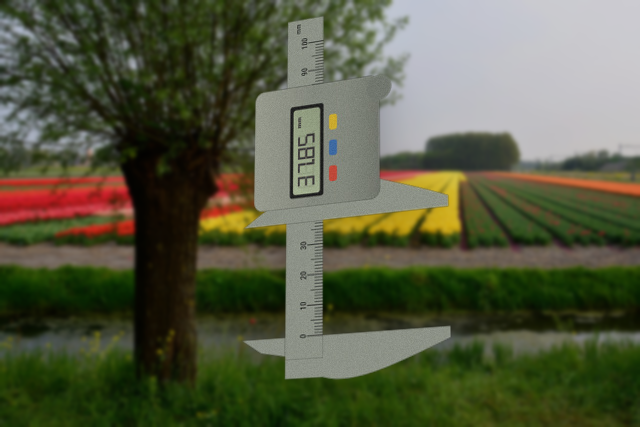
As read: **37.85** mm
